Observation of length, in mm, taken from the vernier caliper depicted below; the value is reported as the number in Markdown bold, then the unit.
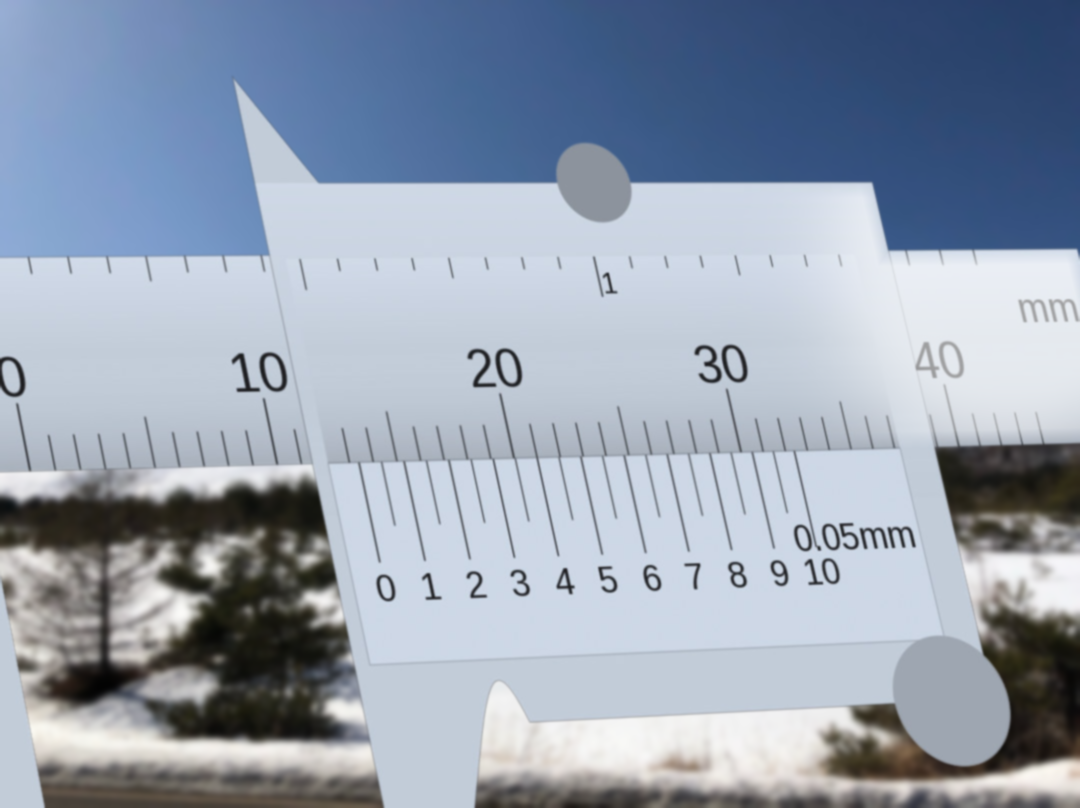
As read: **13.4** mm
